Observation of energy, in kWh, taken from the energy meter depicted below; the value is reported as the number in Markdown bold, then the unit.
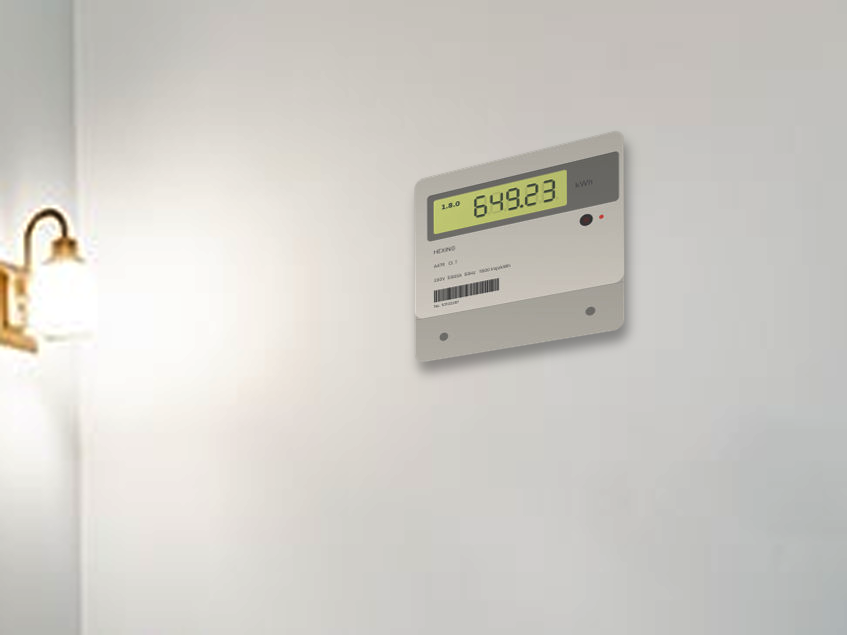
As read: **649.23** kWh
